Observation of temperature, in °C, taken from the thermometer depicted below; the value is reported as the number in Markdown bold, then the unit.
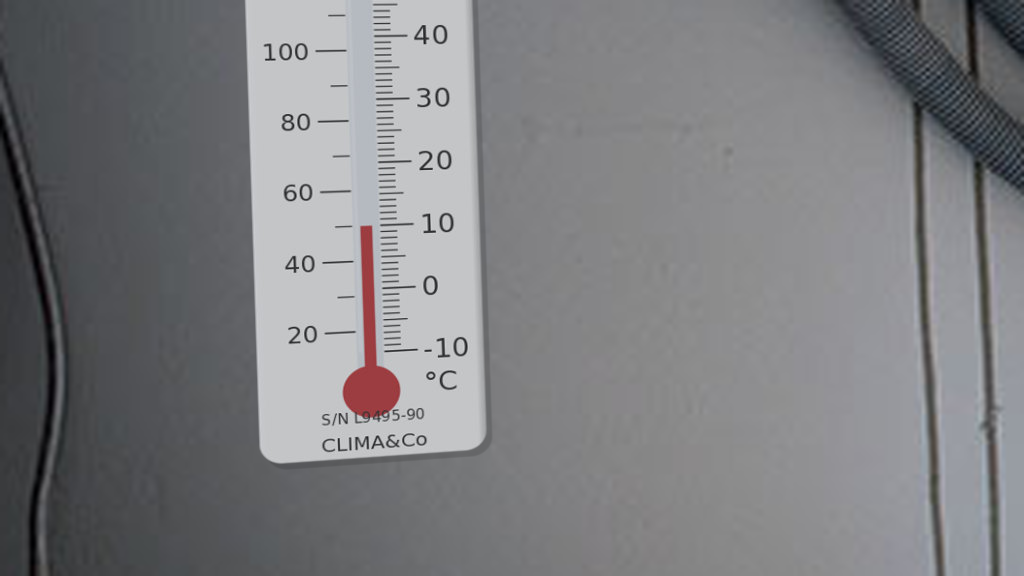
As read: **10** °C
